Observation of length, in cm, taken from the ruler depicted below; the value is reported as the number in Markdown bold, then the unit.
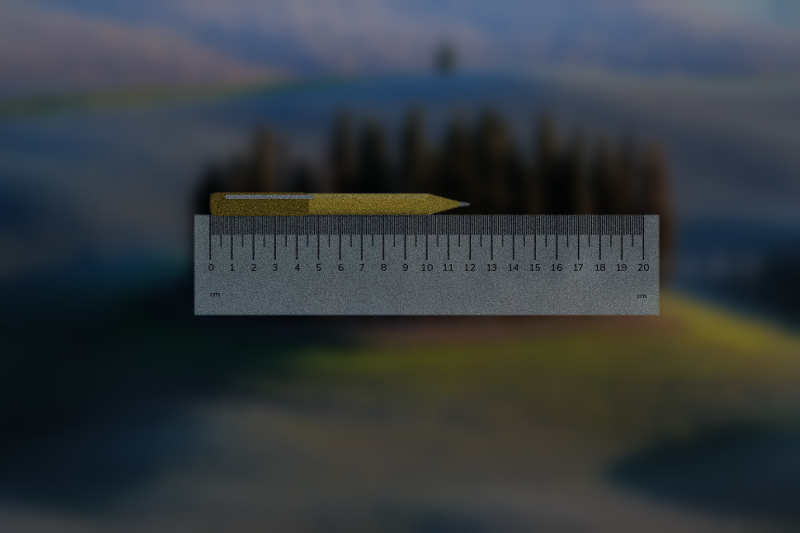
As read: **12** cm
